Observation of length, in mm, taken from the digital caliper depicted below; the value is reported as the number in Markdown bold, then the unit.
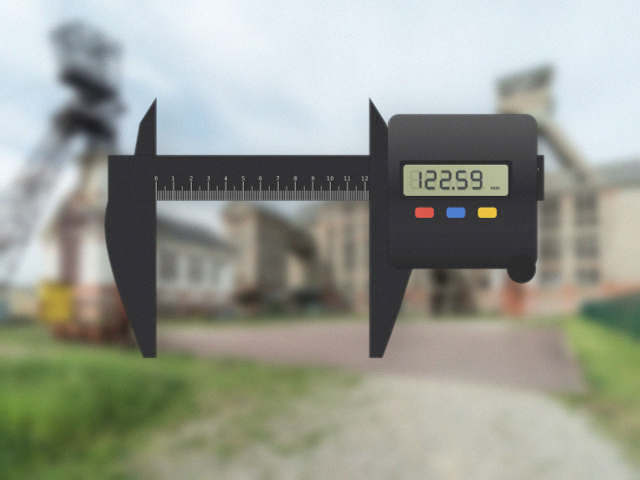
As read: **122.59** mm
